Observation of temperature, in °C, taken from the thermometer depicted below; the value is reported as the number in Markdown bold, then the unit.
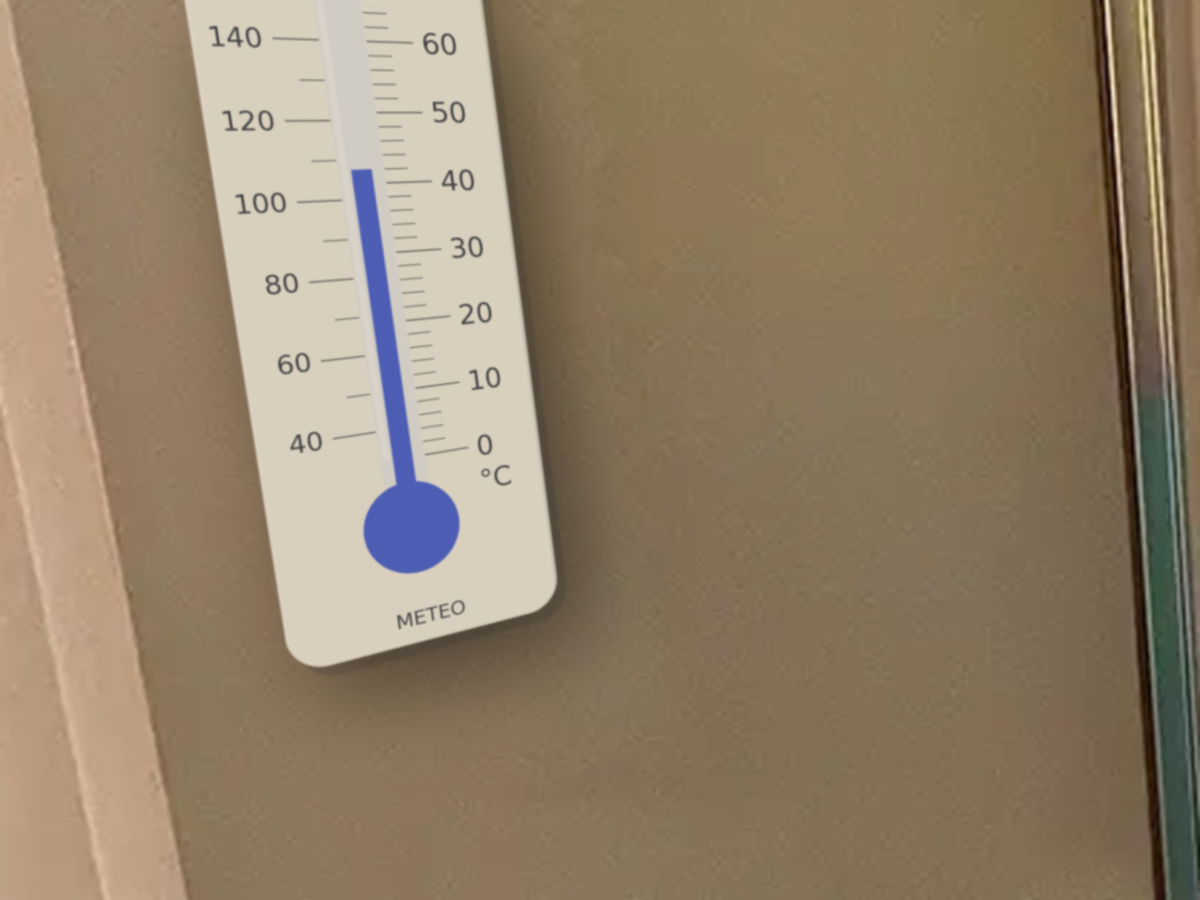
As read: **42** °C
